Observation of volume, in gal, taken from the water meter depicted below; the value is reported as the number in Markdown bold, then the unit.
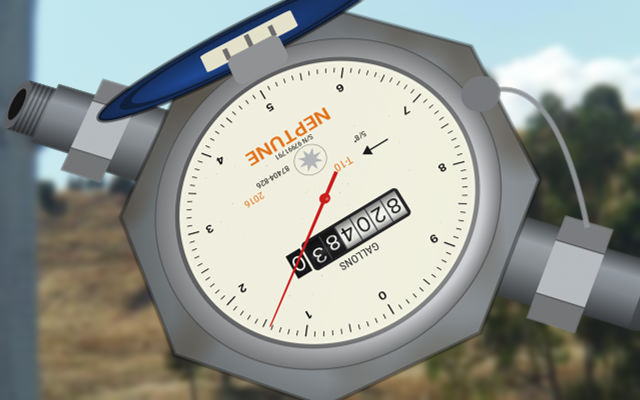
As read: **8204831.4** gal
